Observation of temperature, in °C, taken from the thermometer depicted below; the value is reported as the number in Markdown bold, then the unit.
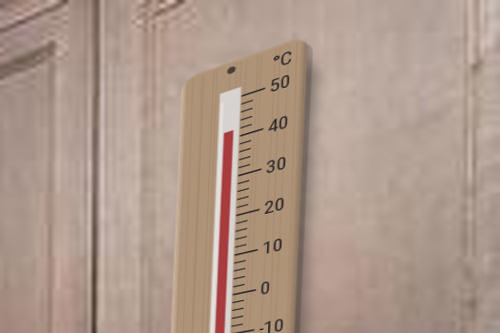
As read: **42** °C
